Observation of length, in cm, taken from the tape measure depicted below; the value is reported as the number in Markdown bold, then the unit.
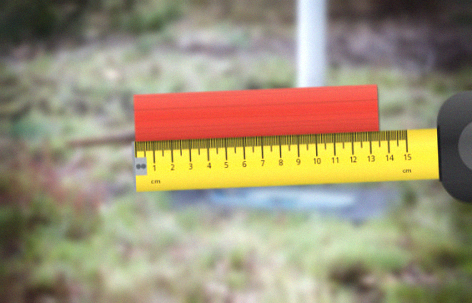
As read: **13.5** cm
